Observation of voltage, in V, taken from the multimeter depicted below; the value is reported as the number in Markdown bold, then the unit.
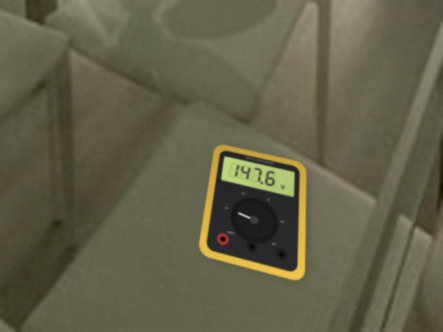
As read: **147.6** V
